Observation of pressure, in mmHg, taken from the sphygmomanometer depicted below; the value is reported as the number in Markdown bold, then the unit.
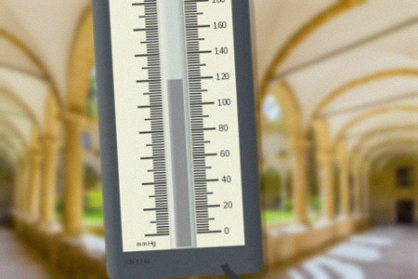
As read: **120** mmHg
